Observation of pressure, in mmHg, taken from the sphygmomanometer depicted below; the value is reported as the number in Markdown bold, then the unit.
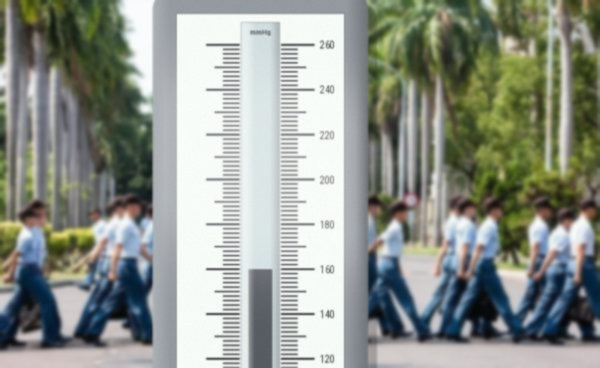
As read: **160** mmHg
